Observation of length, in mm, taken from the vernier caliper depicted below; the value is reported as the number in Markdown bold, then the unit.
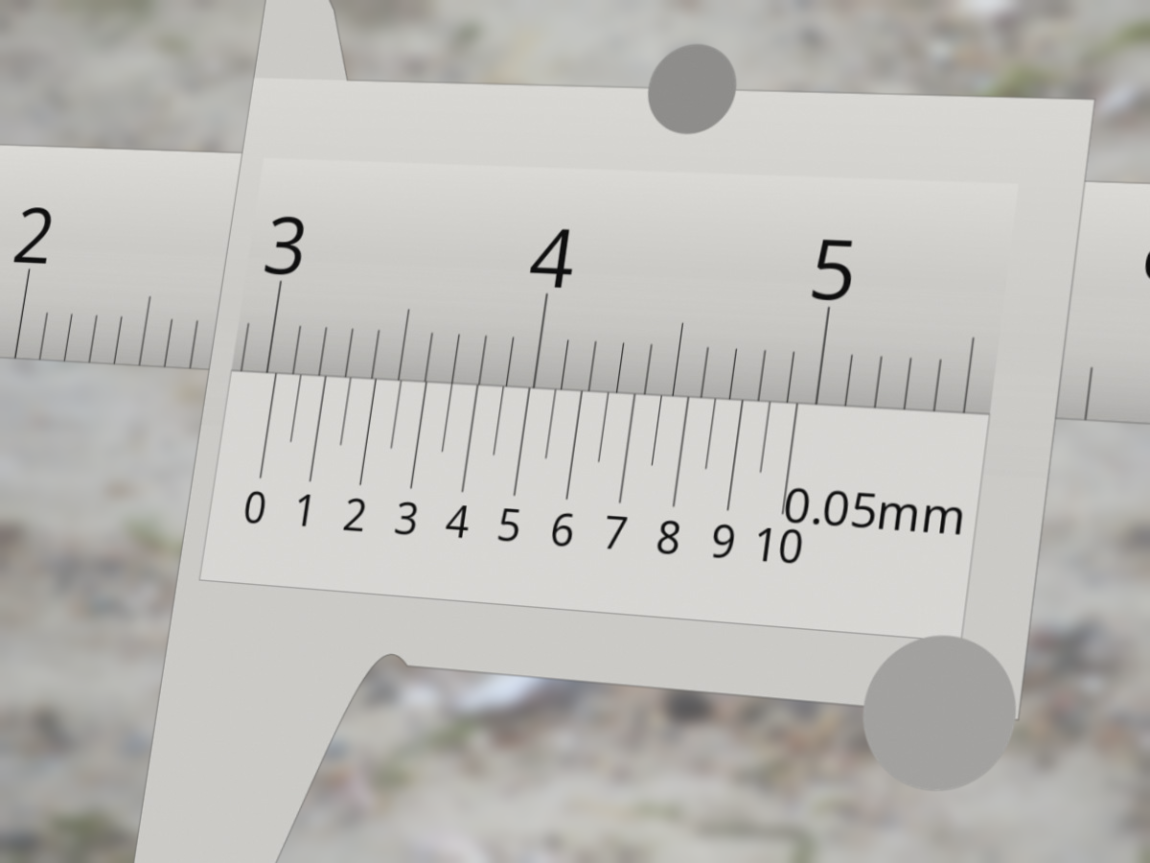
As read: **30.35** mm
